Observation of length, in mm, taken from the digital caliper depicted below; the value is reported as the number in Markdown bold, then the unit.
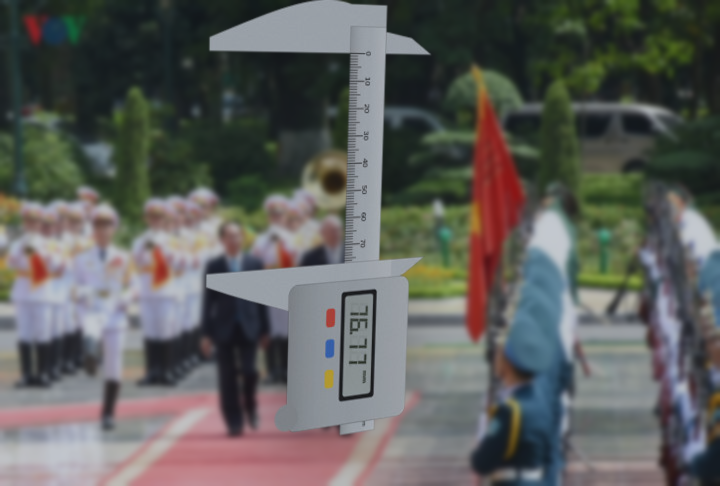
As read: **76.77** mm
